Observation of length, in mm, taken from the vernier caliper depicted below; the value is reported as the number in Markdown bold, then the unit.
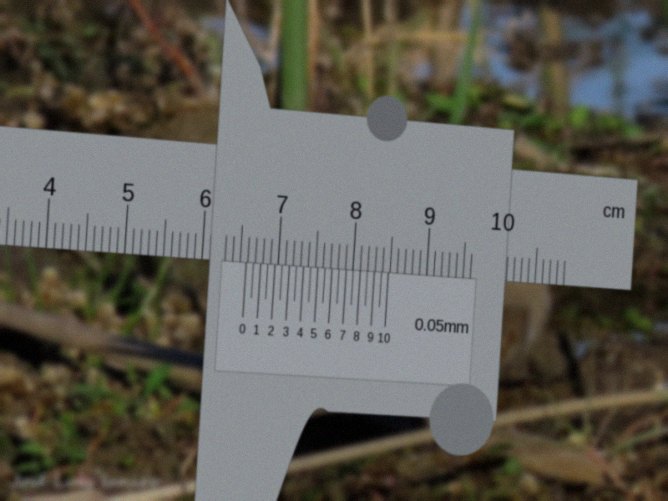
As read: **65.8** mm
